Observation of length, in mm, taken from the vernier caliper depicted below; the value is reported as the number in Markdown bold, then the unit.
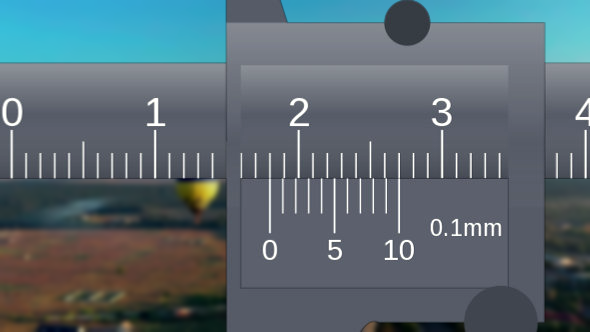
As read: **18.0** mm
